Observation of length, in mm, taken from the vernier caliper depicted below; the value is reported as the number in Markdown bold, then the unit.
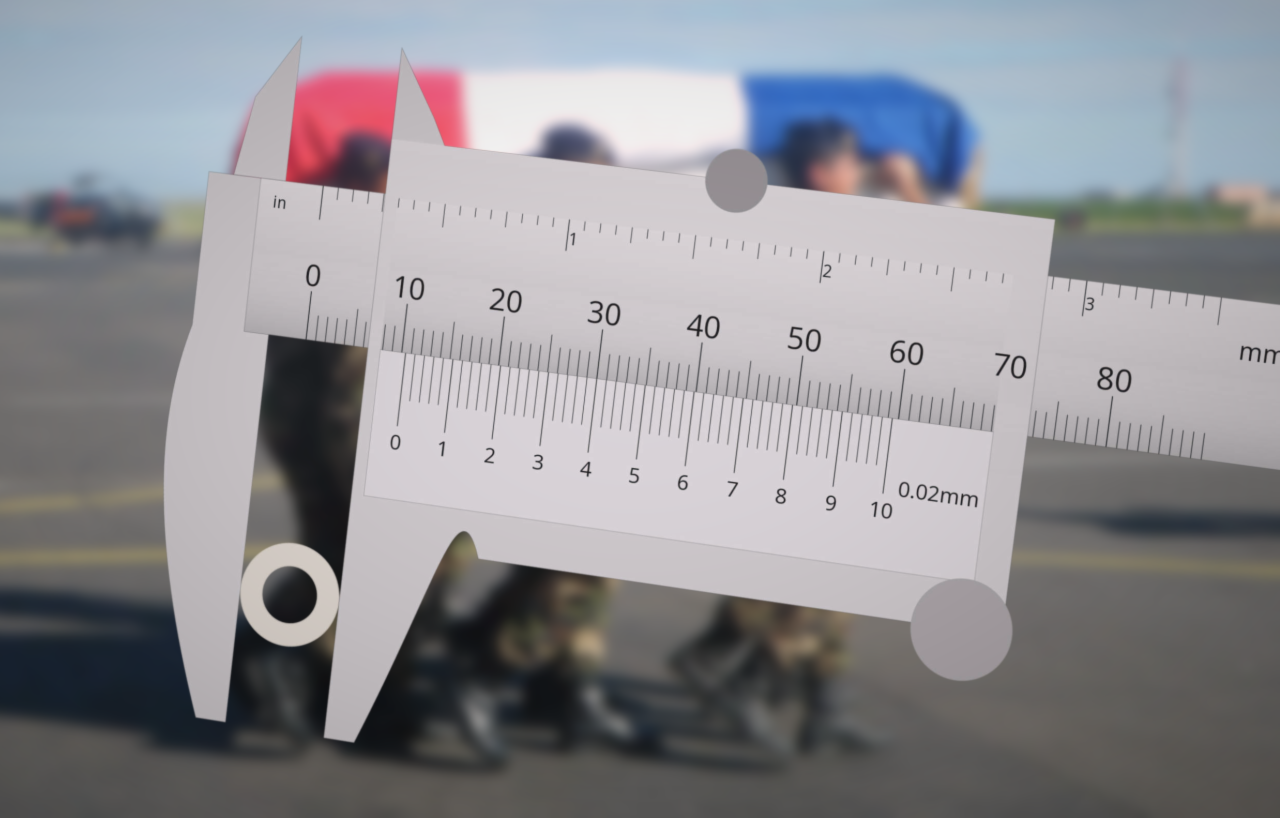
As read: **10.4** mm
